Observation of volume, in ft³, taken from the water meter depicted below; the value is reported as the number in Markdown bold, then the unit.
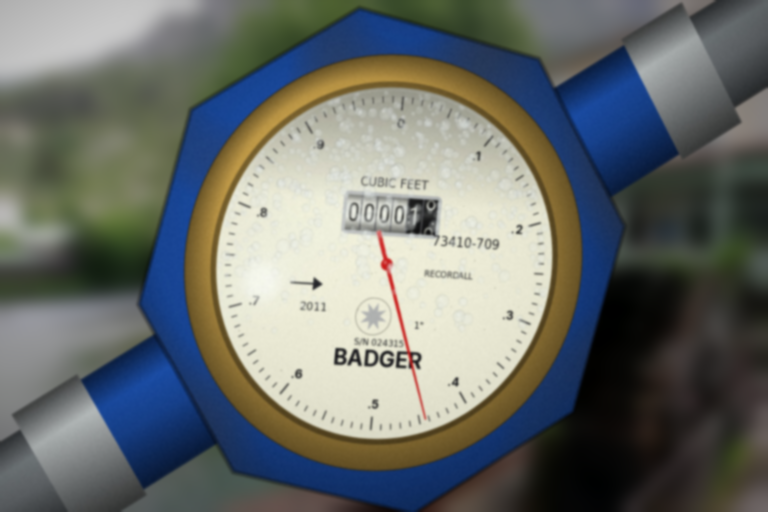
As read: **18.44** ft³
